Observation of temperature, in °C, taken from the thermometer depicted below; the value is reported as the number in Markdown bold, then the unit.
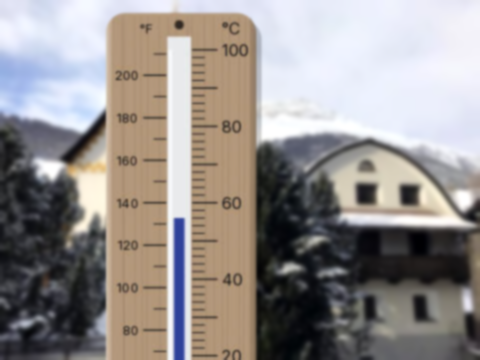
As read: **56** °C
